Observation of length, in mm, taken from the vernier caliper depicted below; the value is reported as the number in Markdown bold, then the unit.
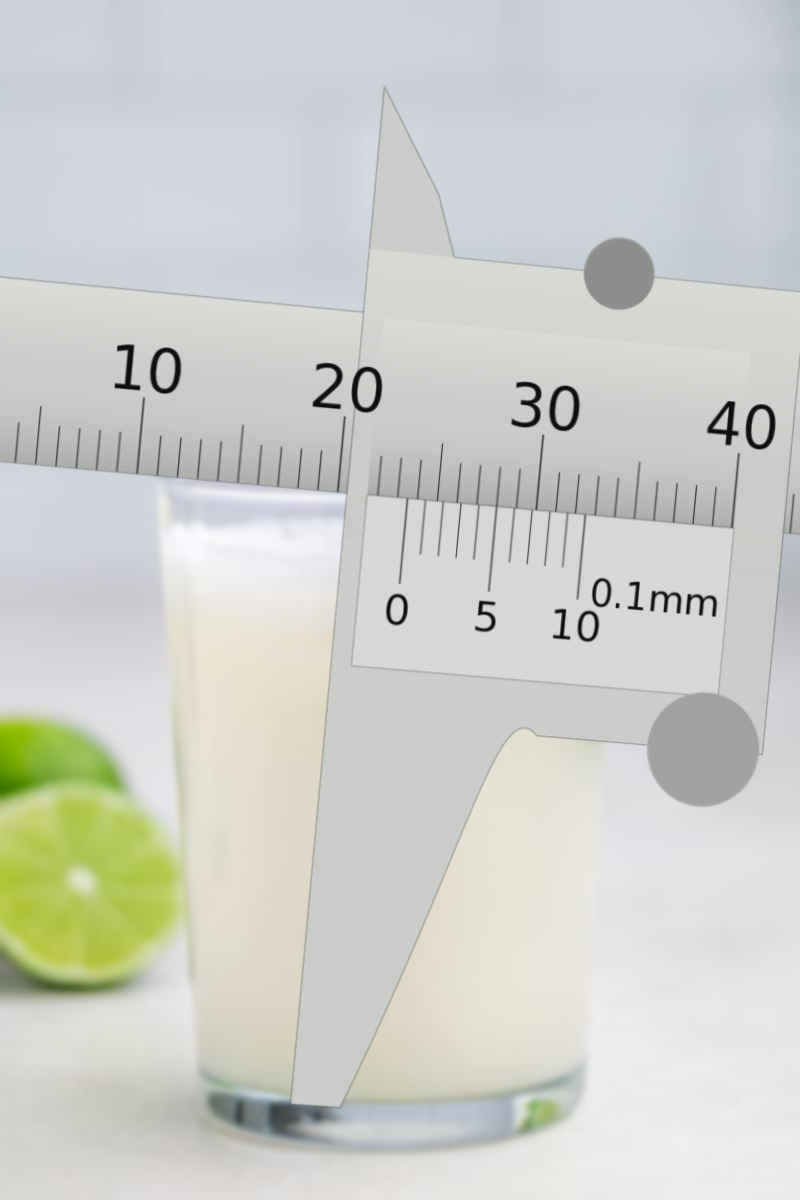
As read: **23.5** mm
